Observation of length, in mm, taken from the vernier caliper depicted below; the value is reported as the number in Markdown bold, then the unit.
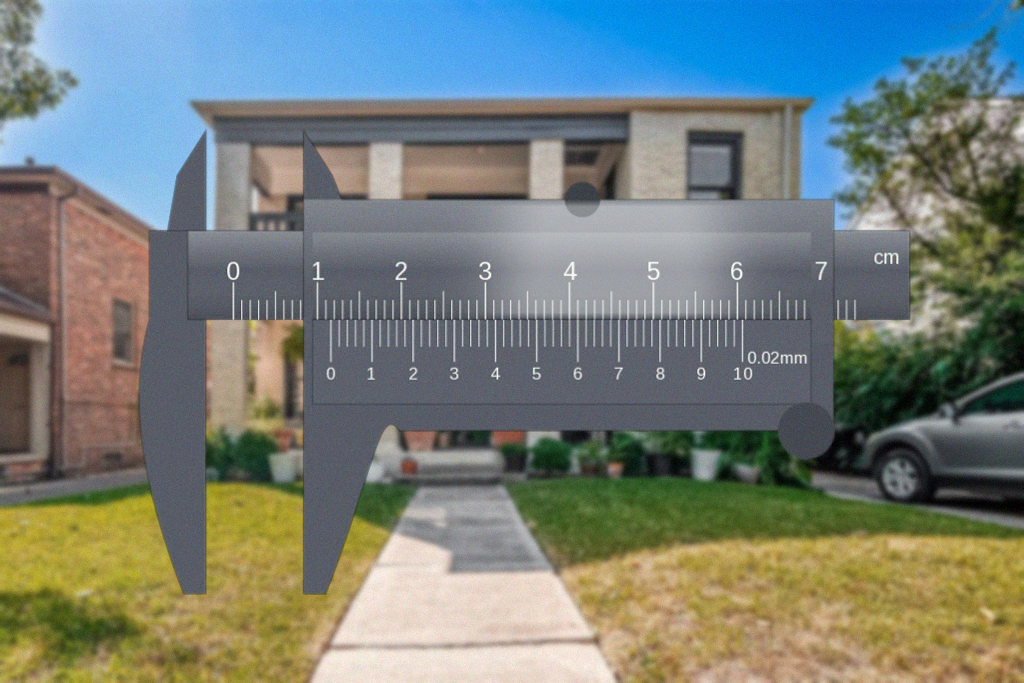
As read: **11.6** mm
